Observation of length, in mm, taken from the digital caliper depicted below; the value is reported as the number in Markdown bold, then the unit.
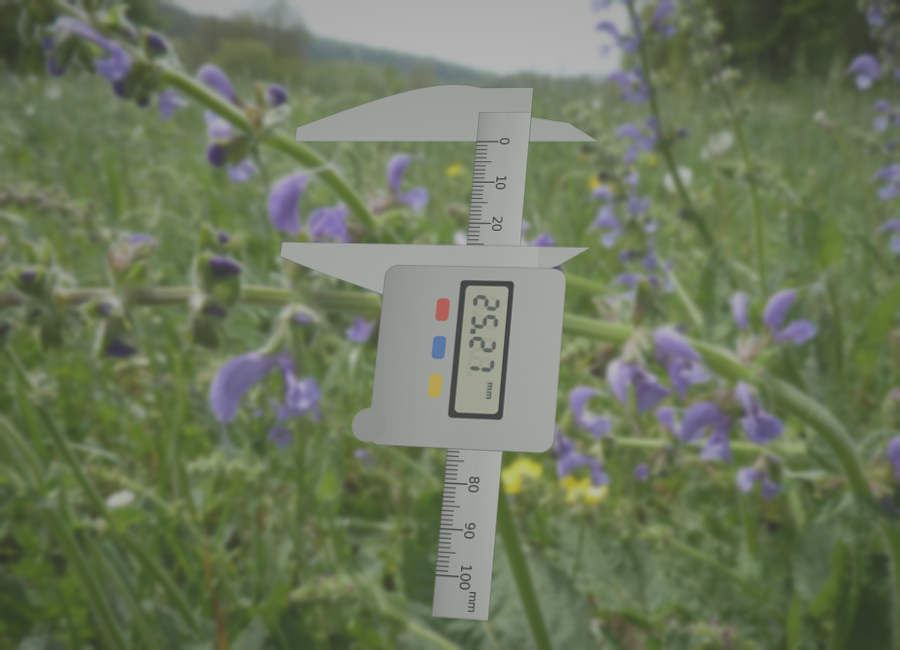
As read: **25.27** mm
